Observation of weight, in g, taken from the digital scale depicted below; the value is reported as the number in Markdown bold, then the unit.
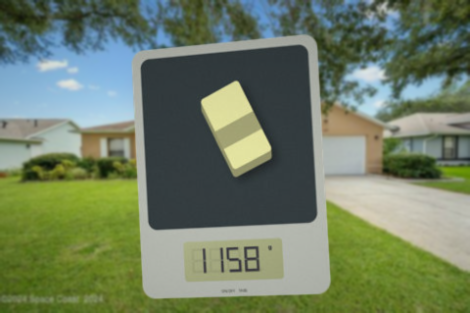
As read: **1158** g
